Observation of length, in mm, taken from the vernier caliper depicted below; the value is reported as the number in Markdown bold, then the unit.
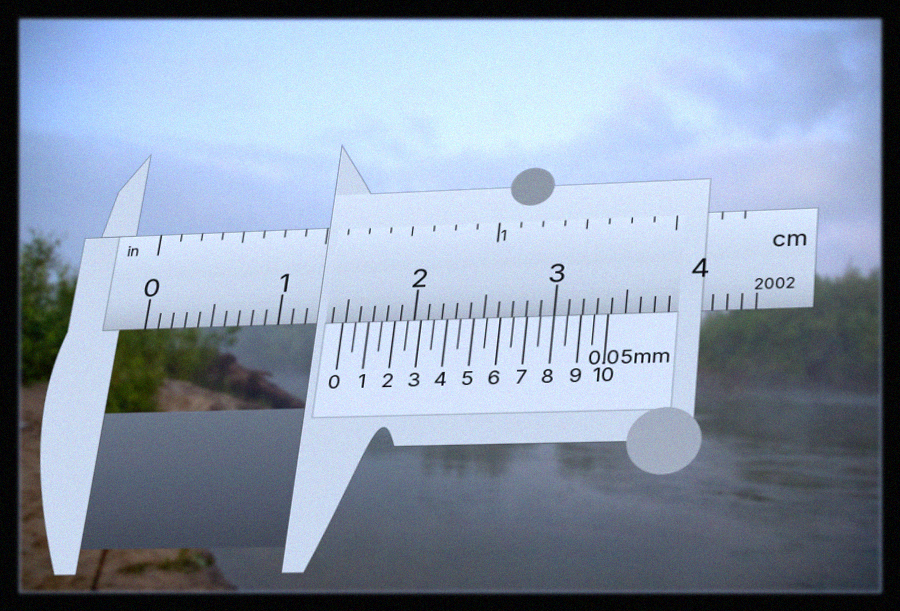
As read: **14.8** mm
